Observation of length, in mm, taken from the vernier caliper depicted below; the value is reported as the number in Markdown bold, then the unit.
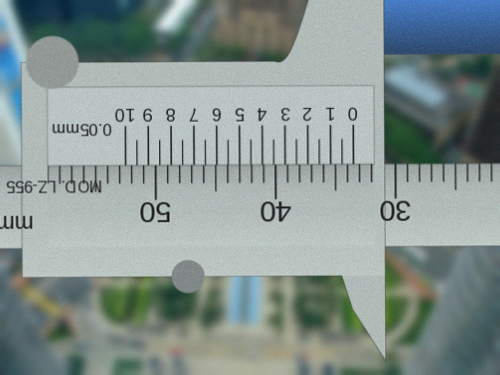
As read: **33.5** mm
